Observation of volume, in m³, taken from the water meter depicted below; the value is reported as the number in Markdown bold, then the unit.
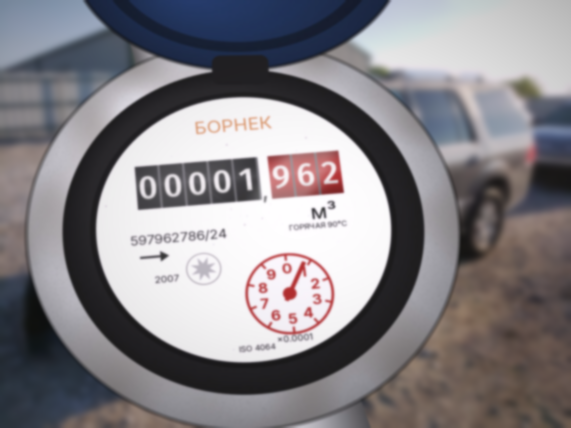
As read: **1.9620** m³
